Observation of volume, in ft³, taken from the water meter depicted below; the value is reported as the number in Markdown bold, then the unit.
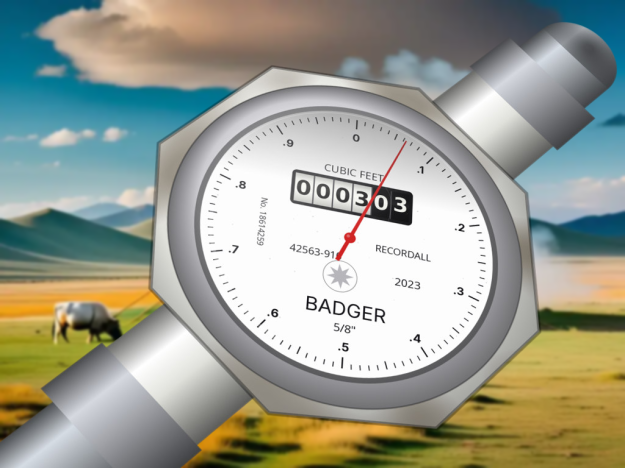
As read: **303.06** ft³
